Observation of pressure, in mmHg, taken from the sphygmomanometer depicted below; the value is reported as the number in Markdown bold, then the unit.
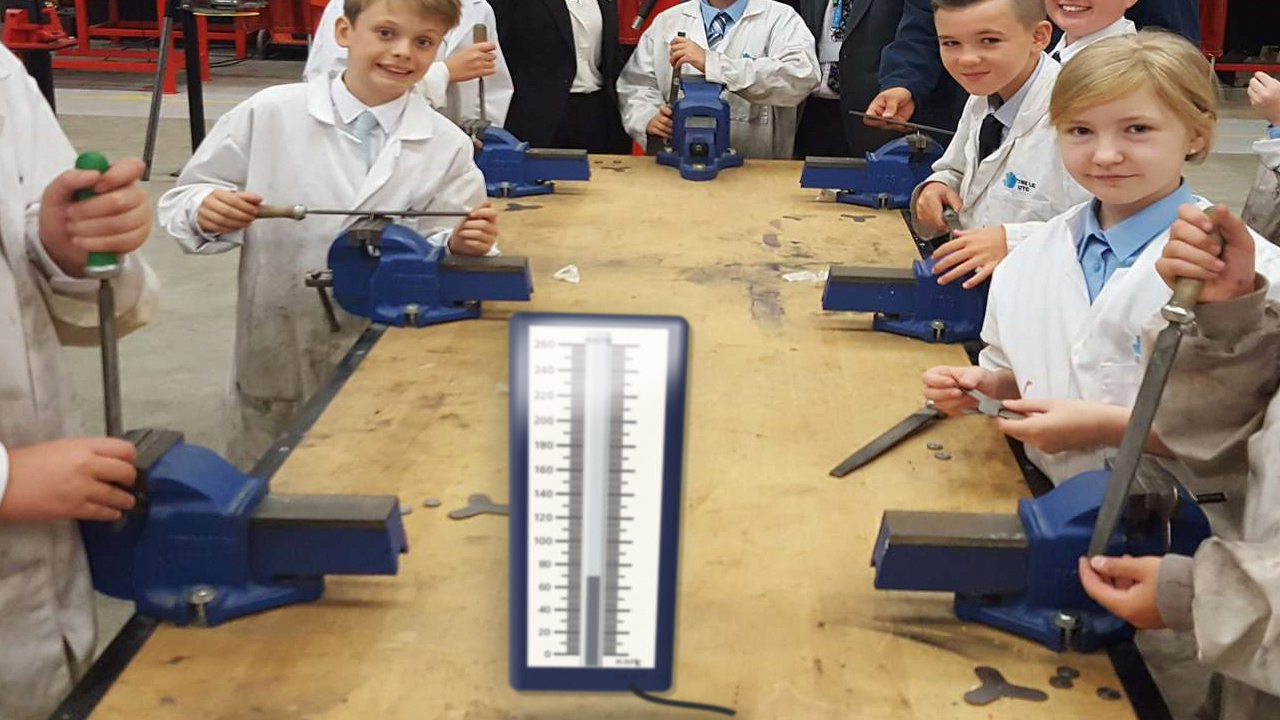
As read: **70** mmHg
